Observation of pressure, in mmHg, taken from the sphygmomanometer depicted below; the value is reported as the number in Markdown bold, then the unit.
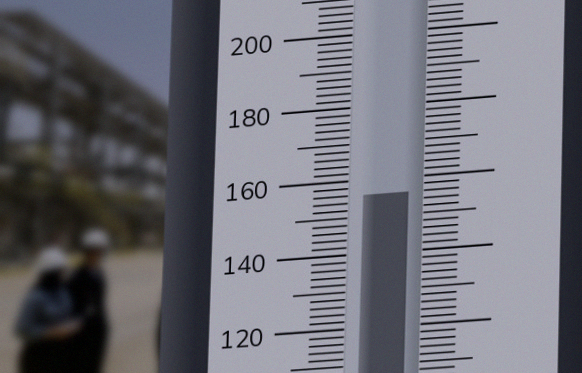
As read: **156** mmHg
